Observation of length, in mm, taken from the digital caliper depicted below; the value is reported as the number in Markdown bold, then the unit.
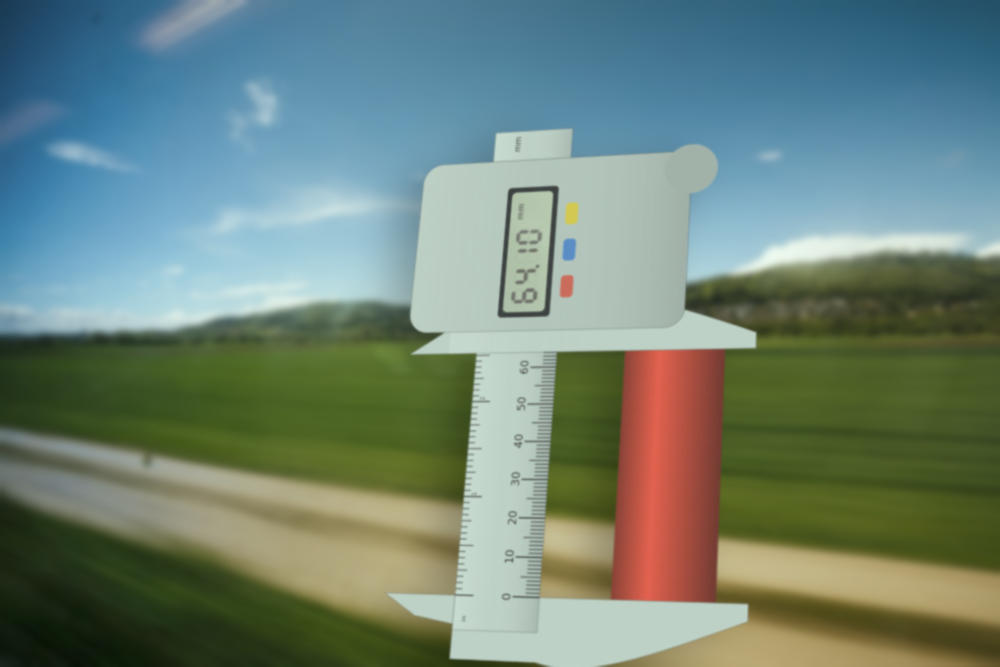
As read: **64.10** mm
